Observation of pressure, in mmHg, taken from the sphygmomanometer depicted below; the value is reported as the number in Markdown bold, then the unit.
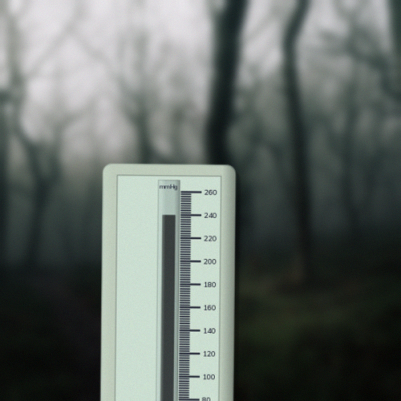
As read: **240** mmHg
